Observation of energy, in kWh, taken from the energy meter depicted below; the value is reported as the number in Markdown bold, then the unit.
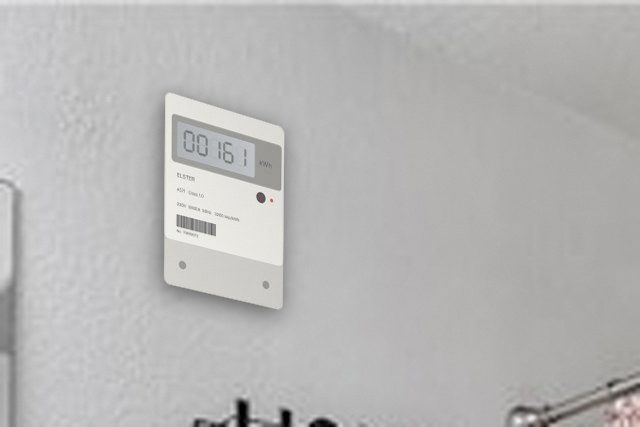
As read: **161** kWh
